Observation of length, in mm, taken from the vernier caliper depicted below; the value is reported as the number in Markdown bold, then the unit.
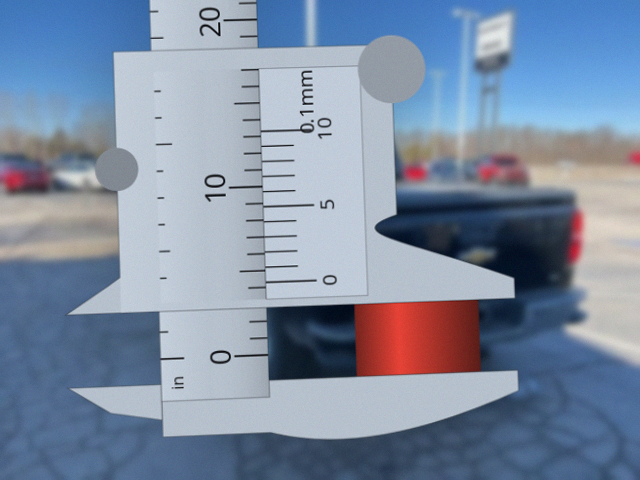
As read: **4.3** mm
